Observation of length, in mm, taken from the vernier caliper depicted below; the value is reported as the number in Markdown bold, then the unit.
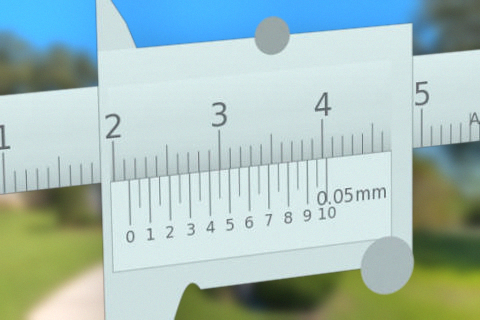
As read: **21.4** mm
